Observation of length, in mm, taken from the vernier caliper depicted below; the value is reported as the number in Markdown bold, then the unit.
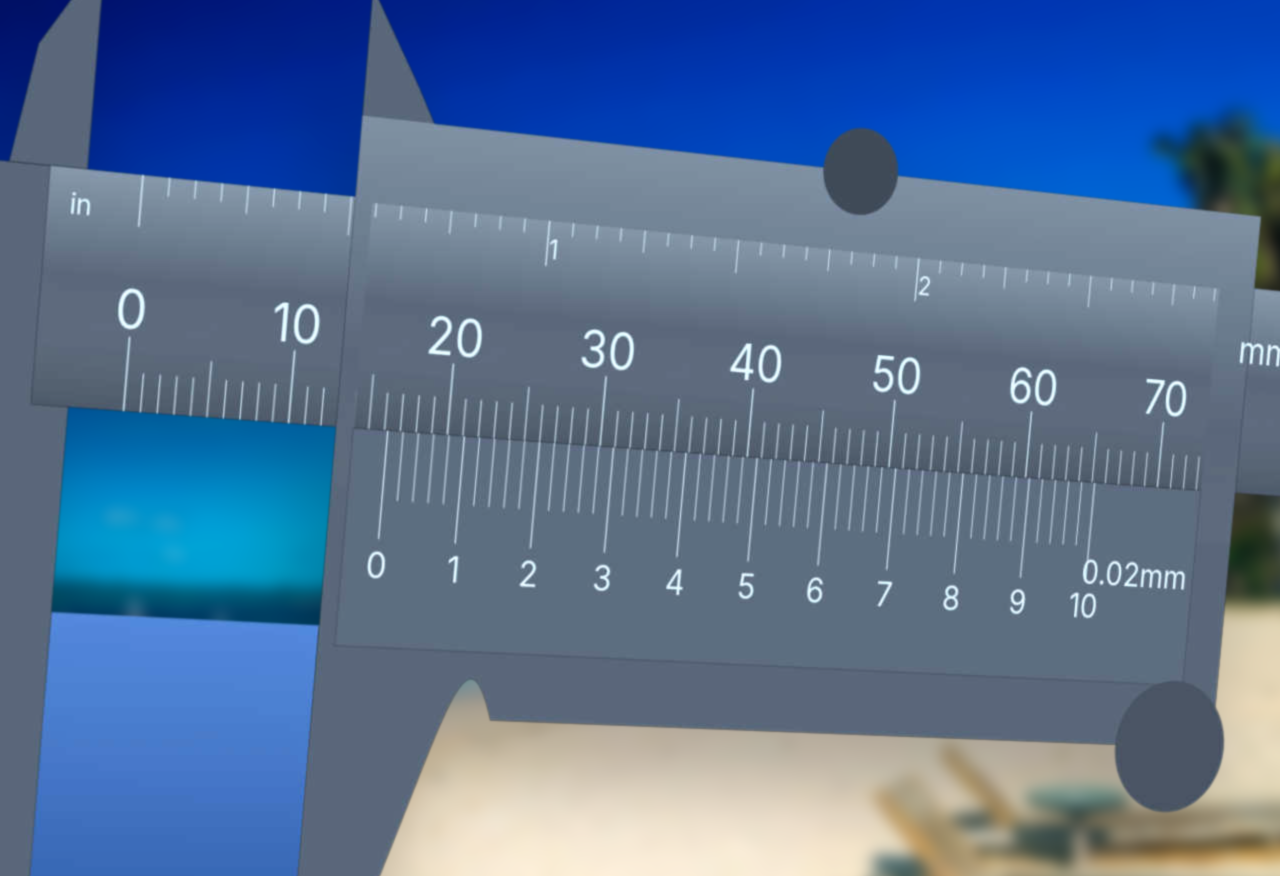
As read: **16.2** mm
